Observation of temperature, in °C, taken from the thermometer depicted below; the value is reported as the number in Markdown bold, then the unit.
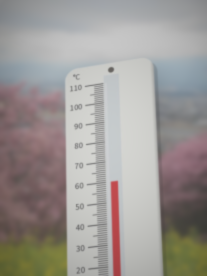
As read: **60** °C
